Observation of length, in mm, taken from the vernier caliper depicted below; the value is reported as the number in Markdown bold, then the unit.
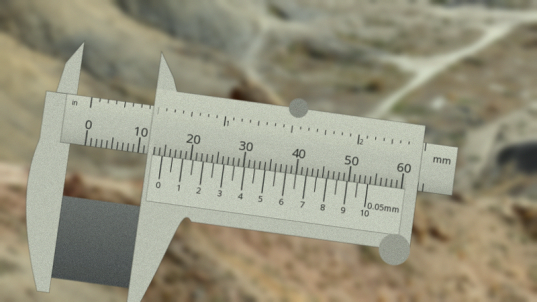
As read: **14.6** mm
